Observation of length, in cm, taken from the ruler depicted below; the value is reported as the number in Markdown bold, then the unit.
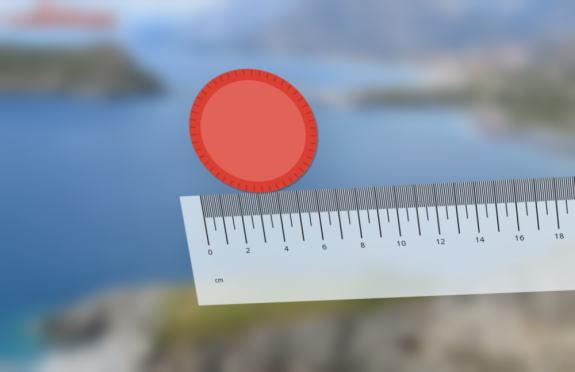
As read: **6.5** cm
